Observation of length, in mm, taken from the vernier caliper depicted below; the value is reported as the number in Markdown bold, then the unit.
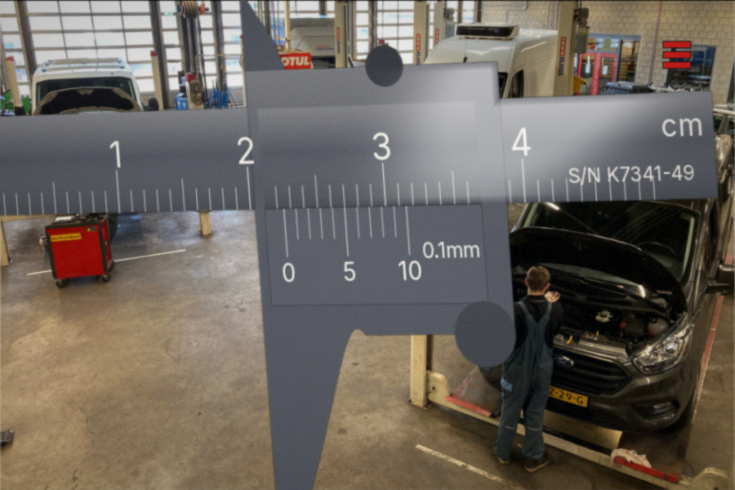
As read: **22.5** mm
